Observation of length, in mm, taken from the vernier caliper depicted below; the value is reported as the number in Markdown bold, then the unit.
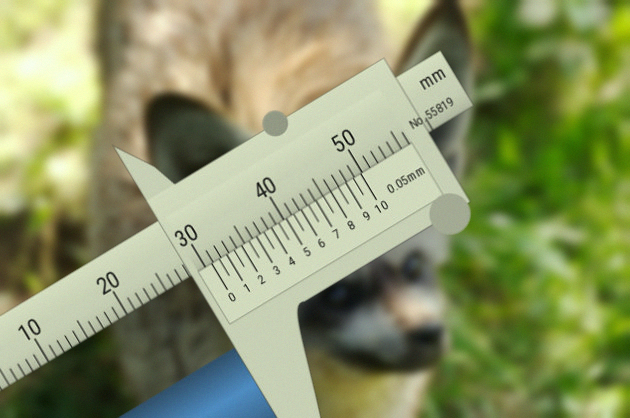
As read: **30.8** mm
